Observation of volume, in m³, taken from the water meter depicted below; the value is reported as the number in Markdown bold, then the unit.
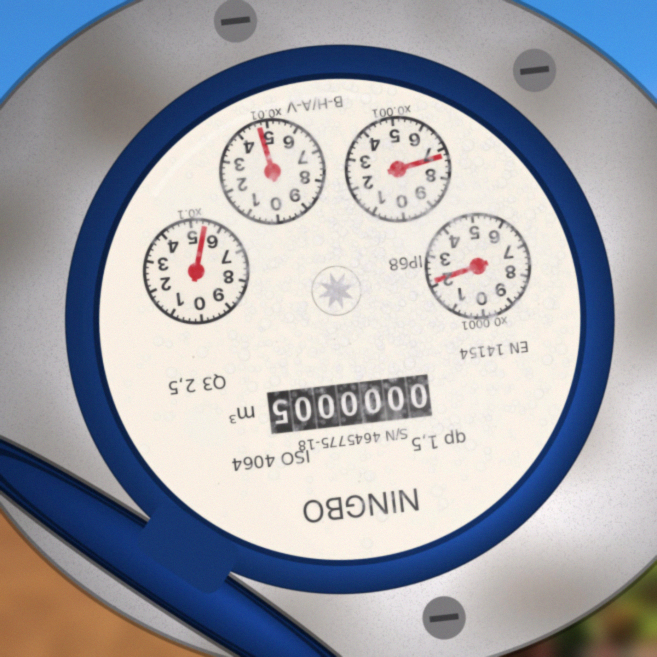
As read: **5.5472** m³
